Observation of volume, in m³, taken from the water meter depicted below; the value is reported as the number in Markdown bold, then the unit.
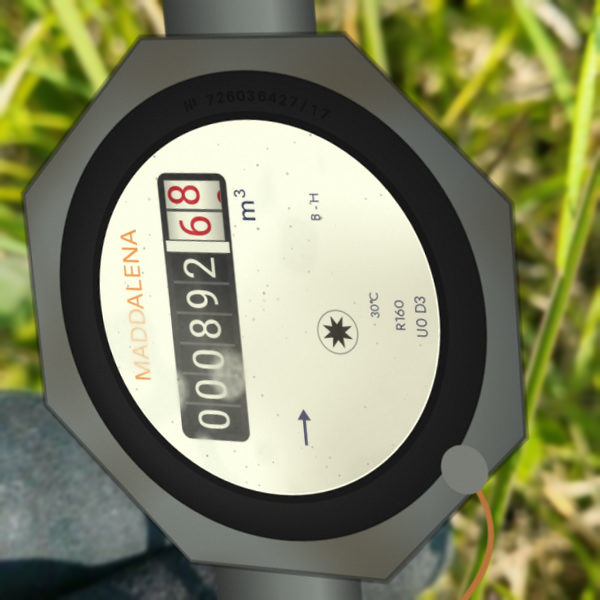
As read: **892.68** m³
